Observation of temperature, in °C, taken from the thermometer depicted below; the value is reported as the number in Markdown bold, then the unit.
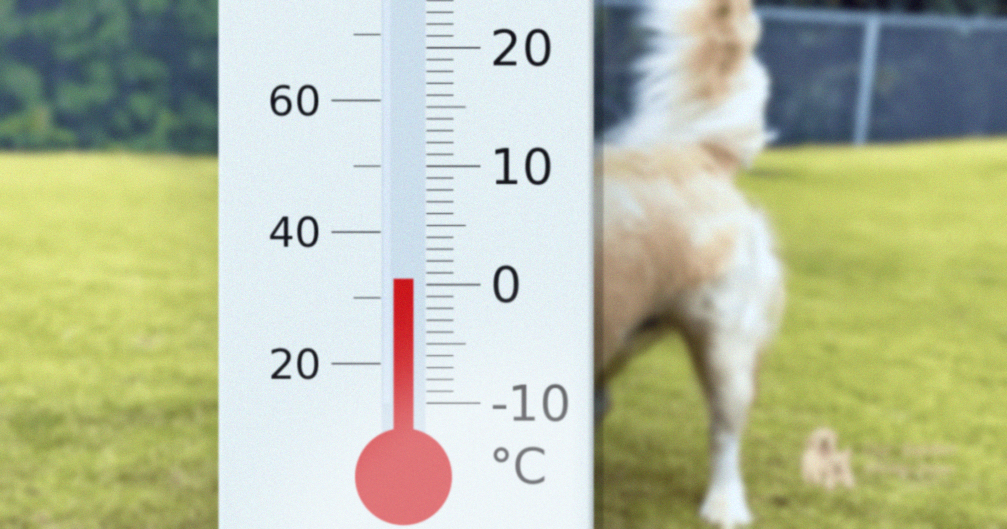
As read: **0.5** °C
